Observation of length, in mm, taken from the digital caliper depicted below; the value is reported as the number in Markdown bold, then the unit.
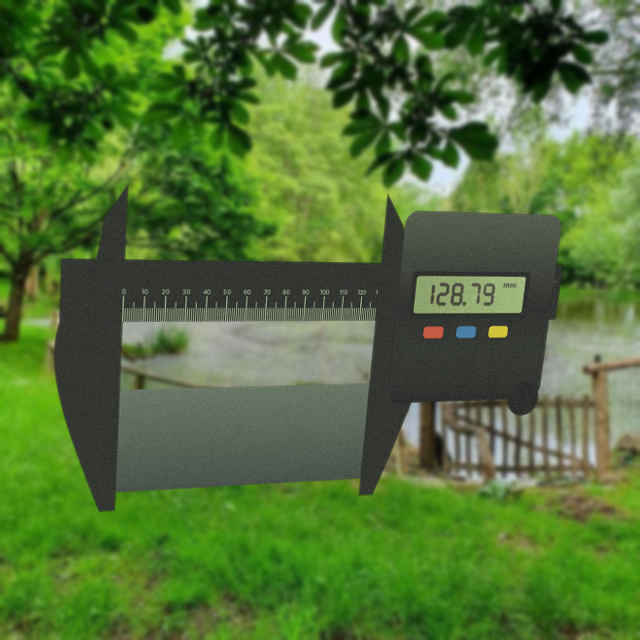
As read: **128.79** mm
